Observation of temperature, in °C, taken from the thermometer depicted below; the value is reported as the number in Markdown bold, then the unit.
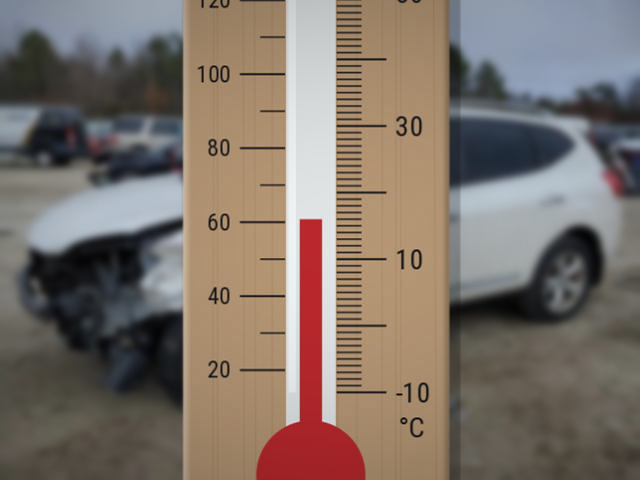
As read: **16** °C
